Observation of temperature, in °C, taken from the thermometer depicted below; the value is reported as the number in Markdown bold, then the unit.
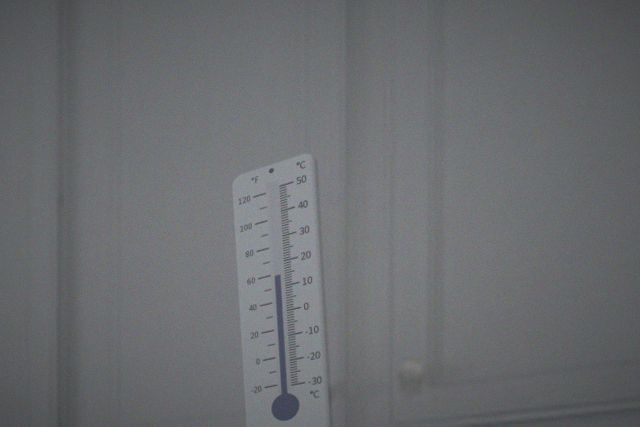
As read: **15** °C
